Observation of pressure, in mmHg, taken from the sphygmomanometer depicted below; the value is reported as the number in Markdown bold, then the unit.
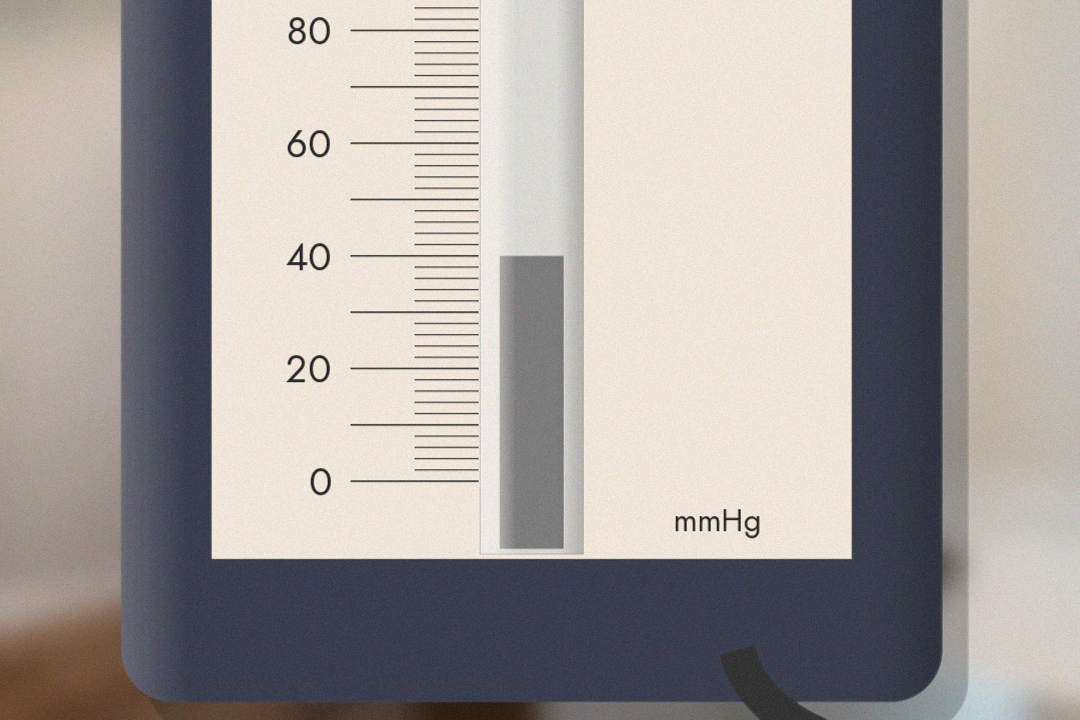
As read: **40** mmHg
